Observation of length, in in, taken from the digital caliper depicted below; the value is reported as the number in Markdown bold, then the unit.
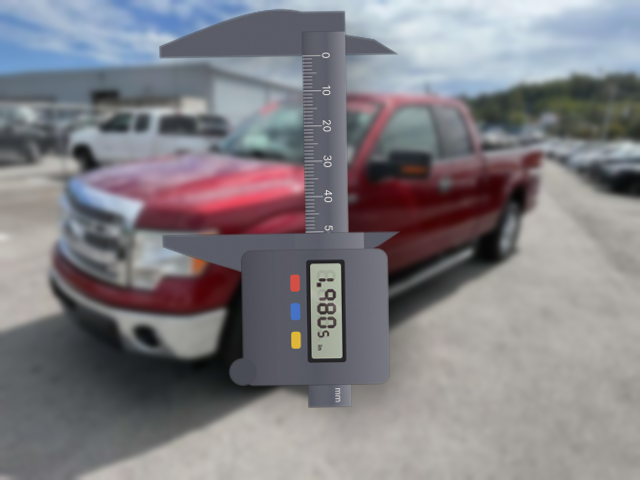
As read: **1.9805** in
